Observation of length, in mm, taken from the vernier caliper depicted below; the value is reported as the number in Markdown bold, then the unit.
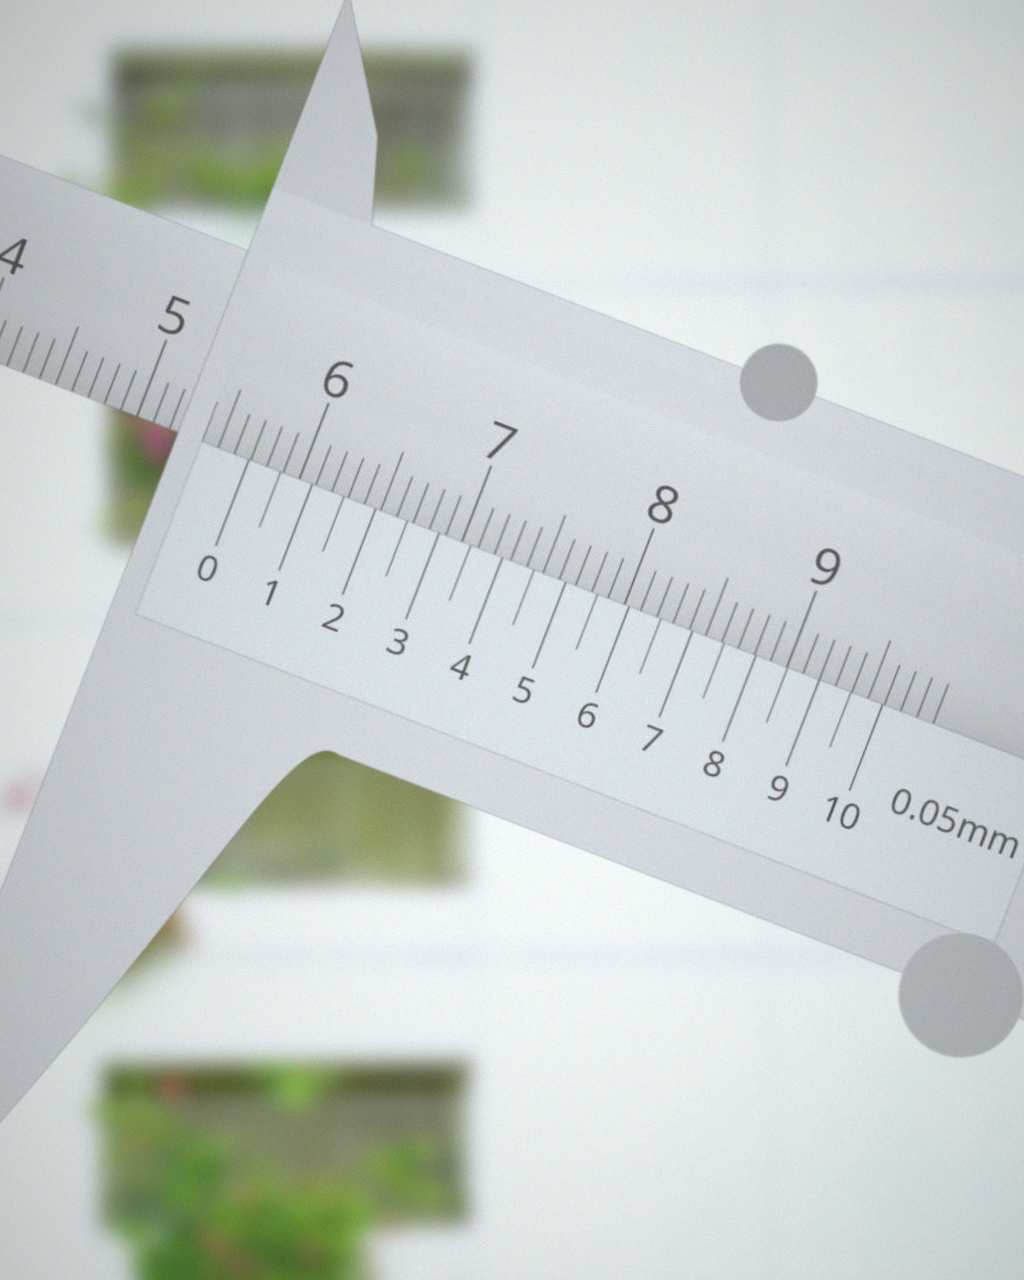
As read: **56.9** mm
